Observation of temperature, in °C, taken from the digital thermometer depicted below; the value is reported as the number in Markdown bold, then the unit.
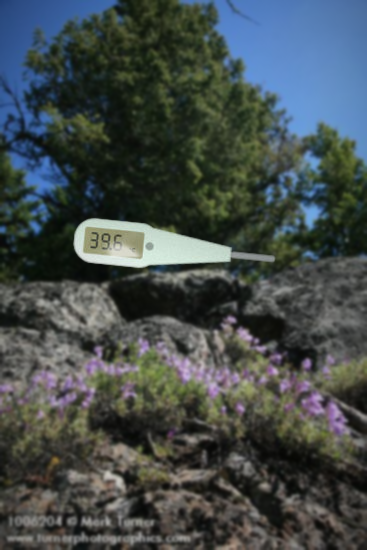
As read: **39.6** °C
